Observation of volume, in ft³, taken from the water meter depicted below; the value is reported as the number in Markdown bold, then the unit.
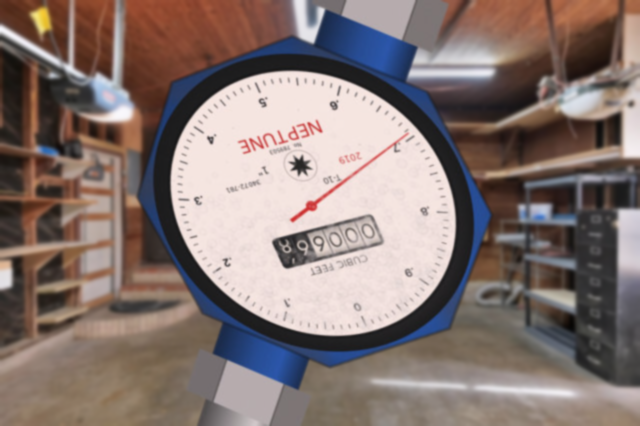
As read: **667.69** ft³
